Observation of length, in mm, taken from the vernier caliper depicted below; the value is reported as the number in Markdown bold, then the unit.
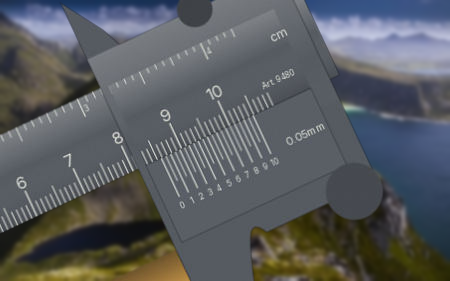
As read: **85.8** mm
